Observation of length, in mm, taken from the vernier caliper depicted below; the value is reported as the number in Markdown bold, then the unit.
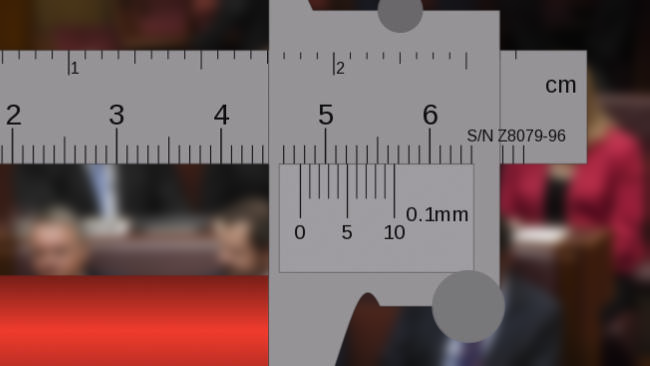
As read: **47.6** mm
